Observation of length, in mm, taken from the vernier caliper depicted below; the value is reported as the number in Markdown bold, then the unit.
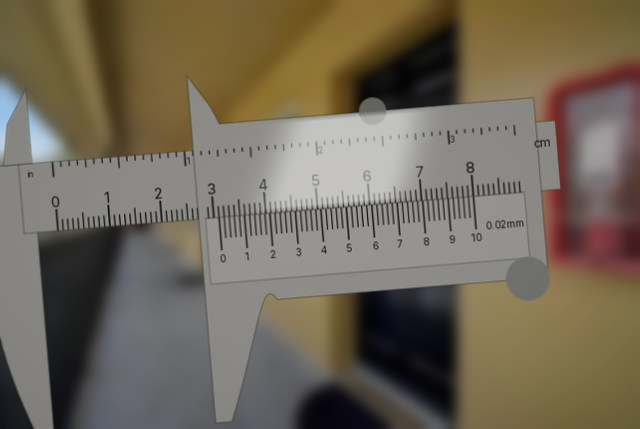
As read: **31.0** mm
